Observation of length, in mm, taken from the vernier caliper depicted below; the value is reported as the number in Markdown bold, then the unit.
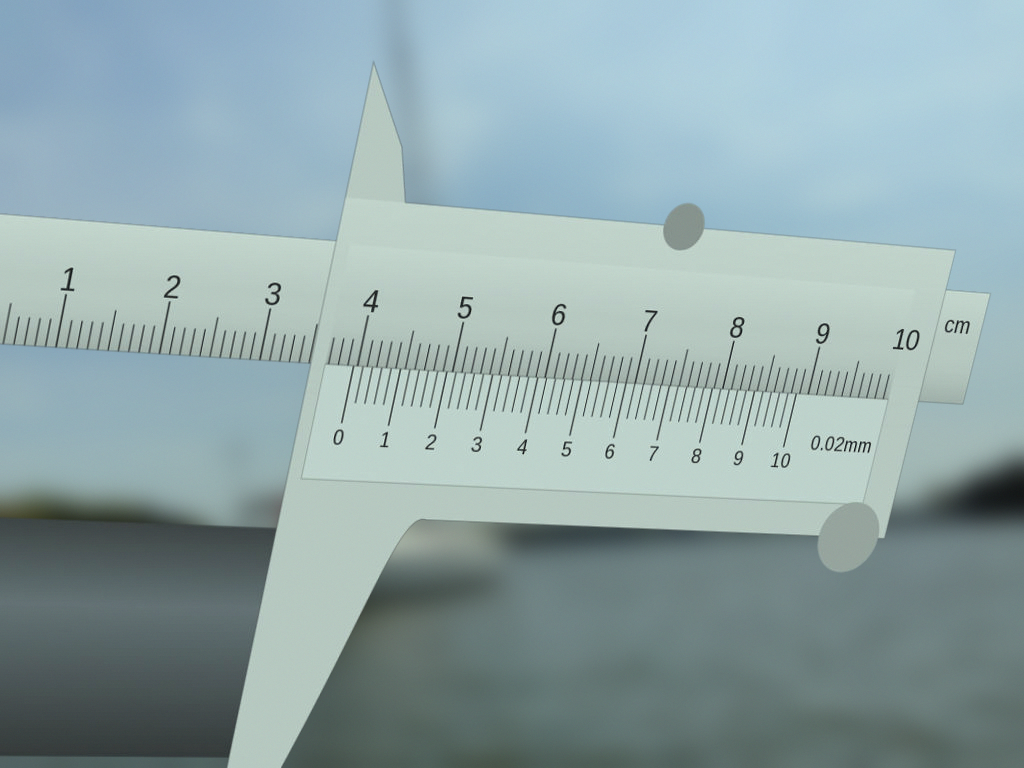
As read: **39.6** mm
